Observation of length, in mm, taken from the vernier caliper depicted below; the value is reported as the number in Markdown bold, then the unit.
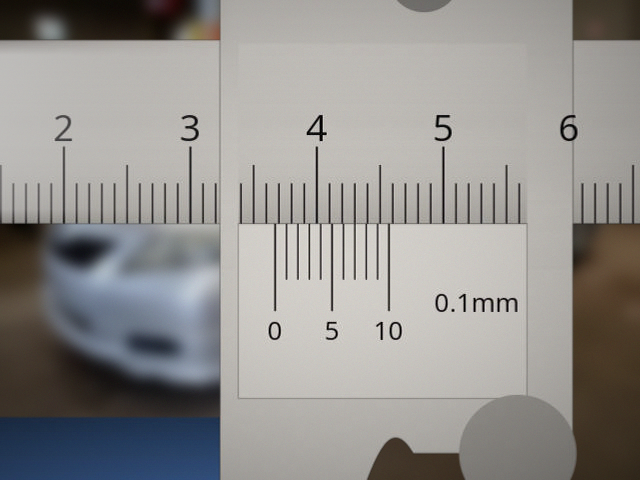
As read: **36.7** mm
